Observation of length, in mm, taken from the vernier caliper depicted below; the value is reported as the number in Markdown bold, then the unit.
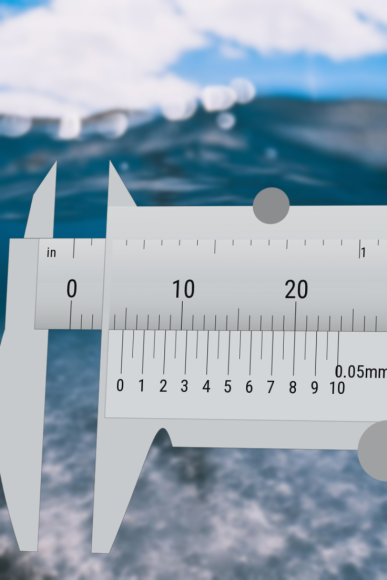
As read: **4.8** mm
